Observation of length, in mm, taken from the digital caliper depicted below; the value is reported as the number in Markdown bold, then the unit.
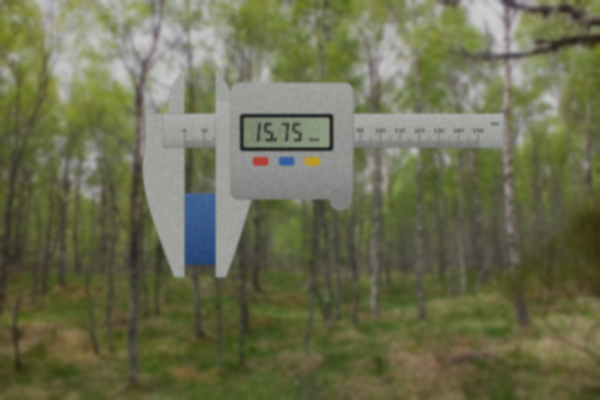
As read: **15.75** mm
